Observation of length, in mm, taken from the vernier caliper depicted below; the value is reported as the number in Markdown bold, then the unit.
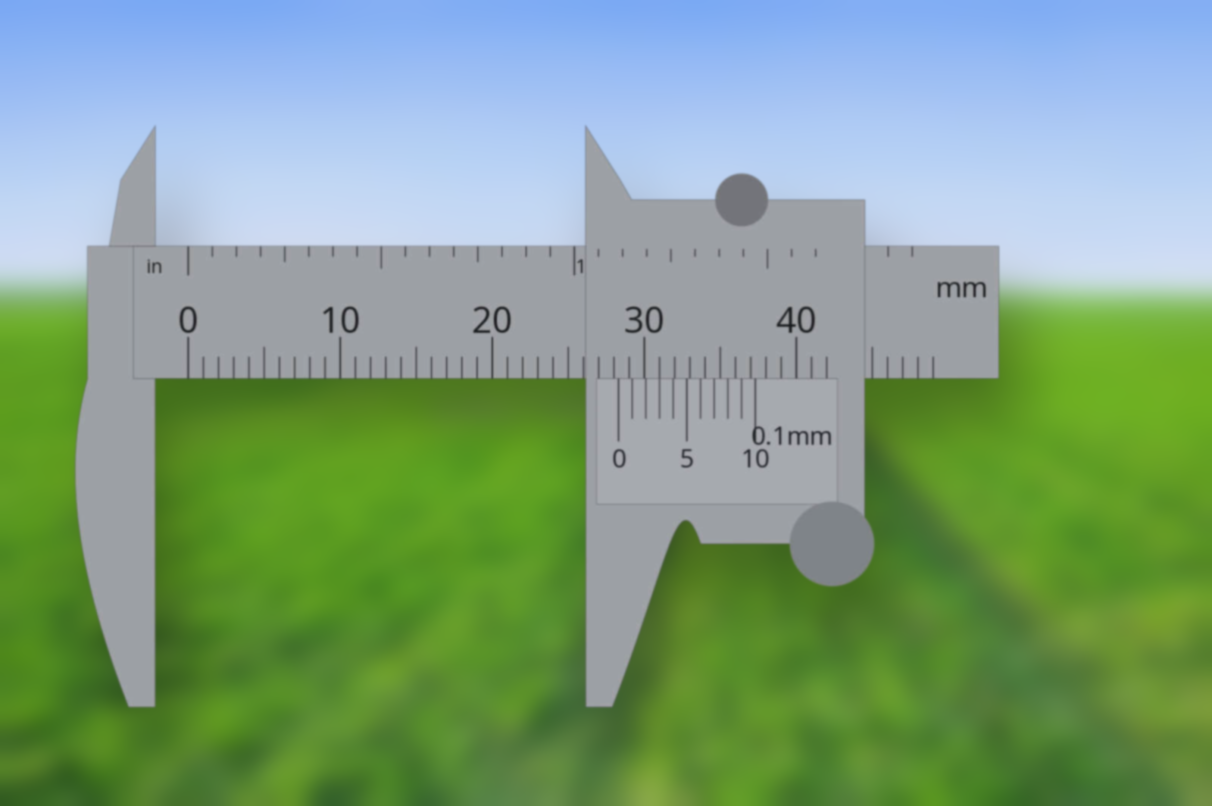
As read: **28.3** mm
